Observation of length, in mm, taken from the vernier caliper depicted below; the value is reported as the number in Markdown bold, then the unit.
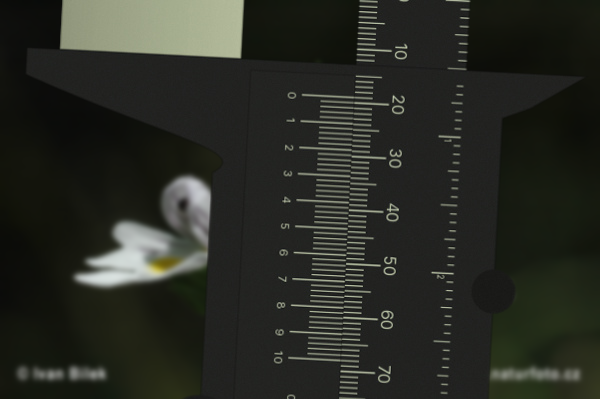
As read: **19.0** mm
